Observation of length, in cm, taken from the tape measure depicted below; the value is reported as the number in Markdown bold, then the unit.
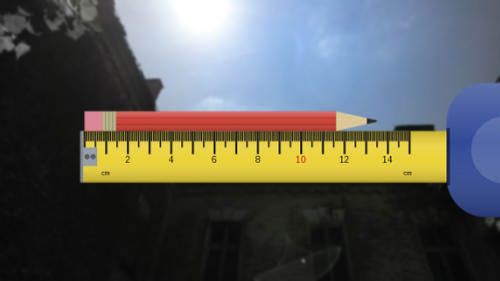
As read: **13.5** cm
